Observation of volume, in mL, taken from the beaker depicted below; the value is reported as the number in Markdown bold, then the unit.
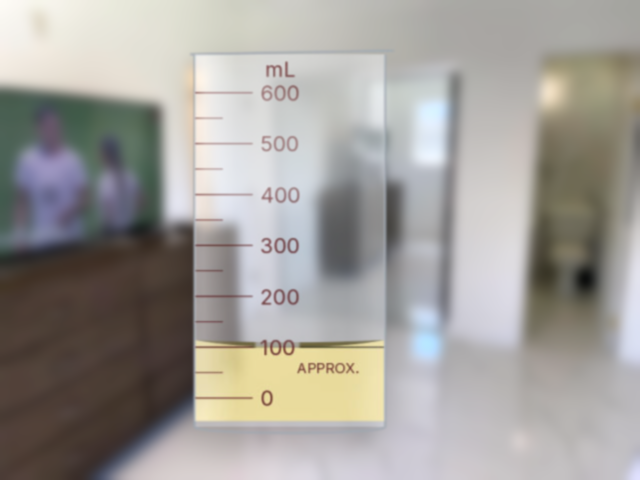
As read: **100** mL
